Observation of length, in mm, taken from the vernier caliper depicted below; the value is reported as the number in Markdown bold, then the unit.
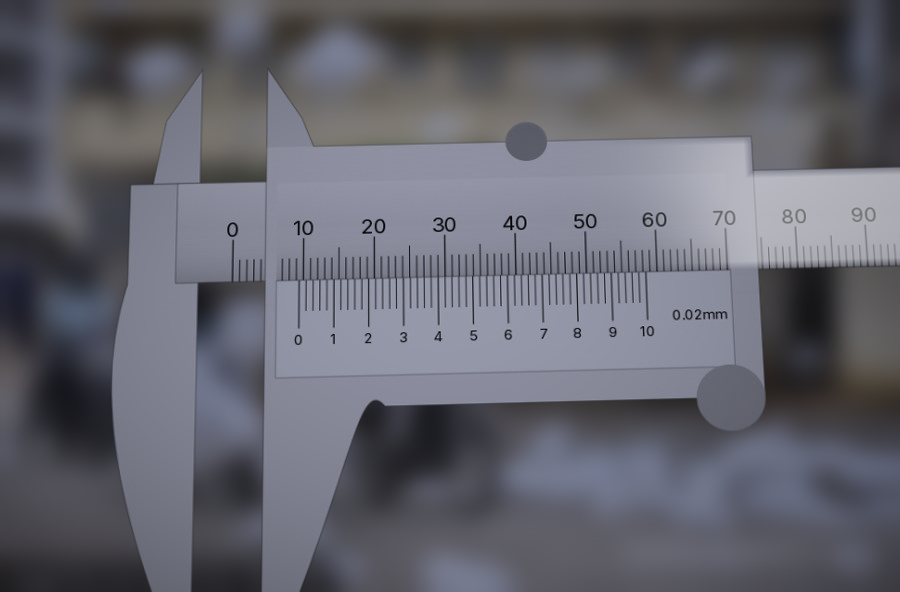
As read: **9.4** mm
